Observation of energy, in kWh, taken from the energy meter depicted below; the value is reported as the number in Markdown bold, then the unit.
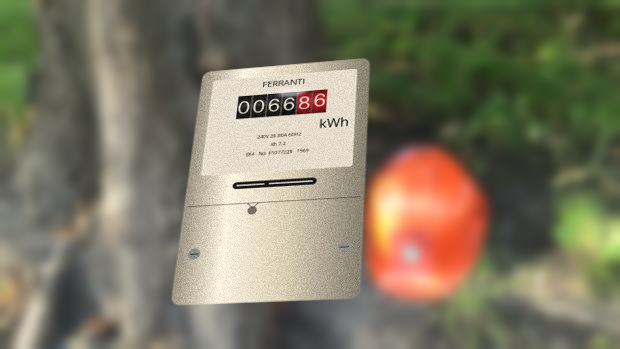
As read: **66.86** kWh
